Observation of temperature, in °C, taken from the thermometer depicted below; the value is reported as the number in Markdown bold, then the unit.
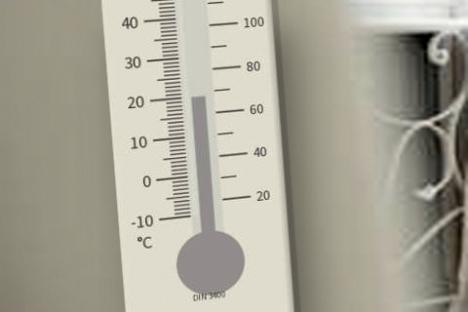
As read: **20** °C
